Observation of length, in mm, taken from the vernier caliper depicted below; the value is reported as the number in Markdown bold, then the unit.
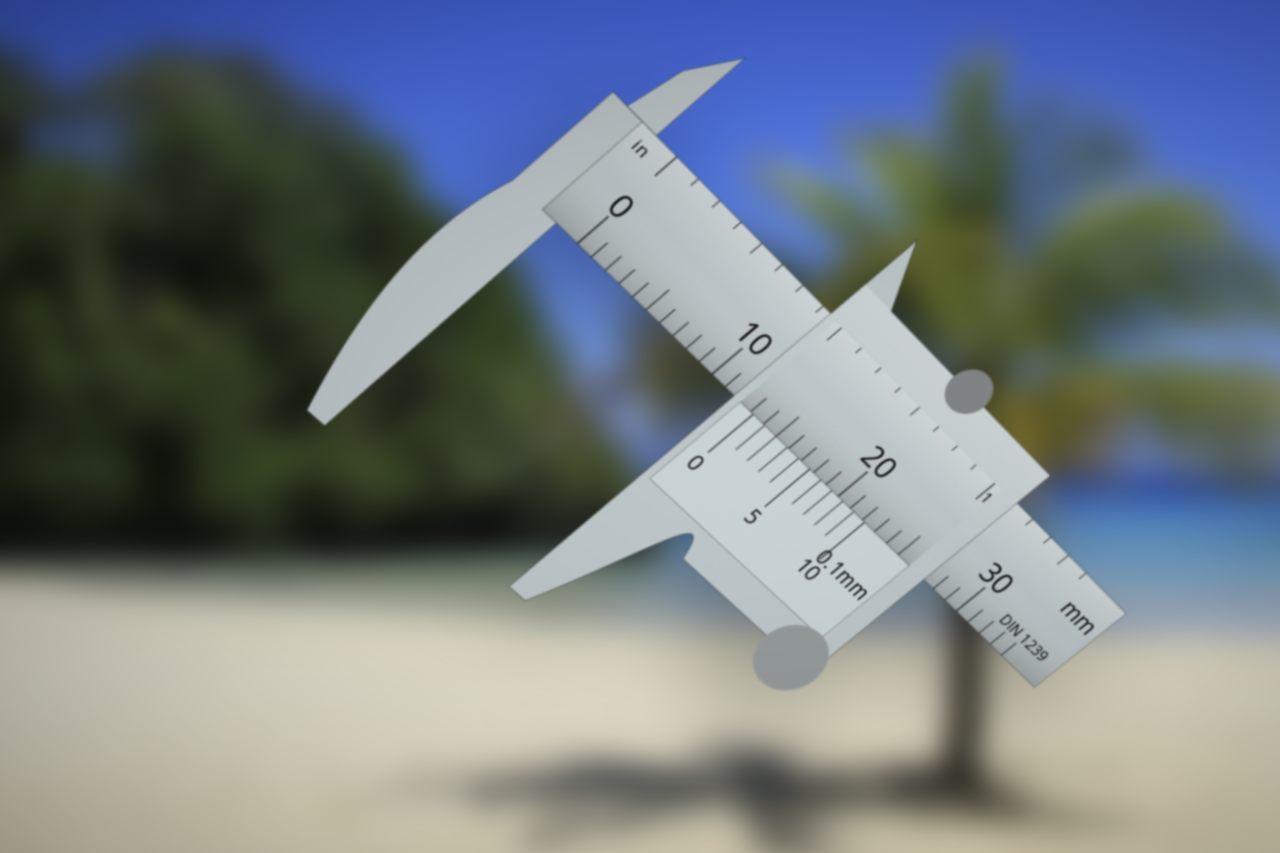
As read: **13.2** mm
